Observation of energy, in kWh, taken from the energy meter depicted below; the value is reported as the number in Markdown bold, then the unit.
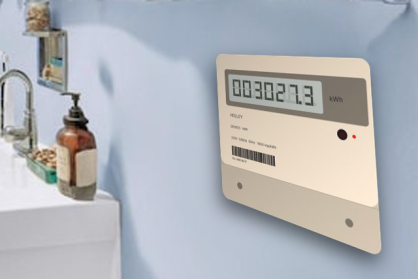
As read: **3027.3** kWh
